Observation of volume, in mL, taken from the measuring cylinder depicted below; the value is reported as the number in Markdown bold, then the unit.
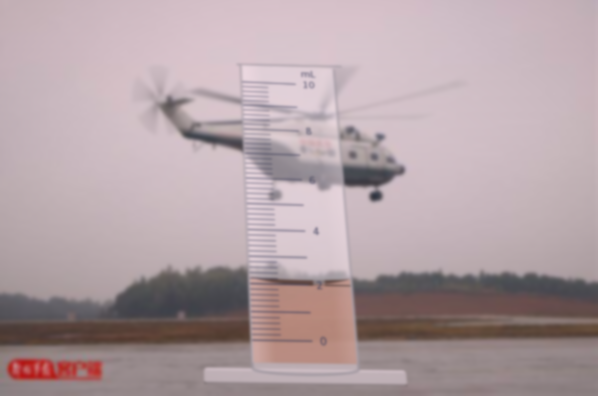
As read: **2** mL
